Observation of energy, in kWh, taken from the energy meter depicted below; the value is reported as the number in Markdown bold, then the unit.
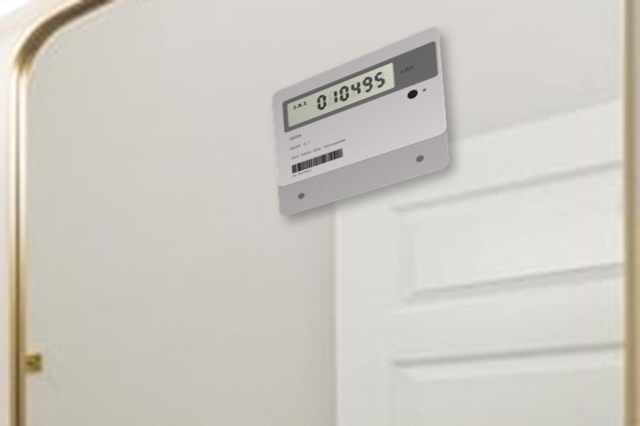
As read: **10495** kWh
